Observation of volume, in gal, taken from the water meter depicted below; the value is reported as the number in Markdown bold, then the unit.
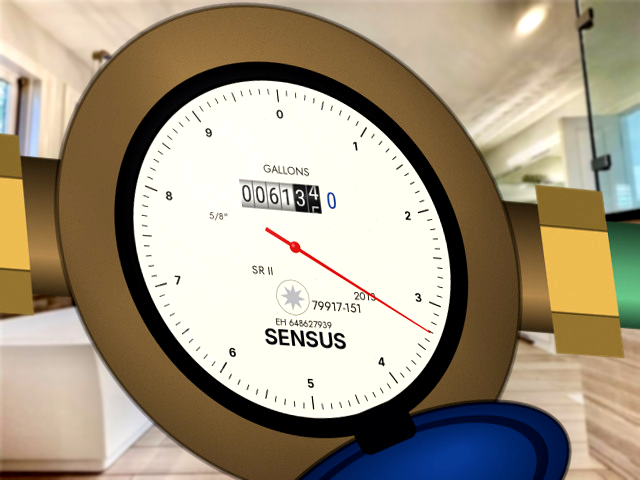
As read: **61343.3** gal
